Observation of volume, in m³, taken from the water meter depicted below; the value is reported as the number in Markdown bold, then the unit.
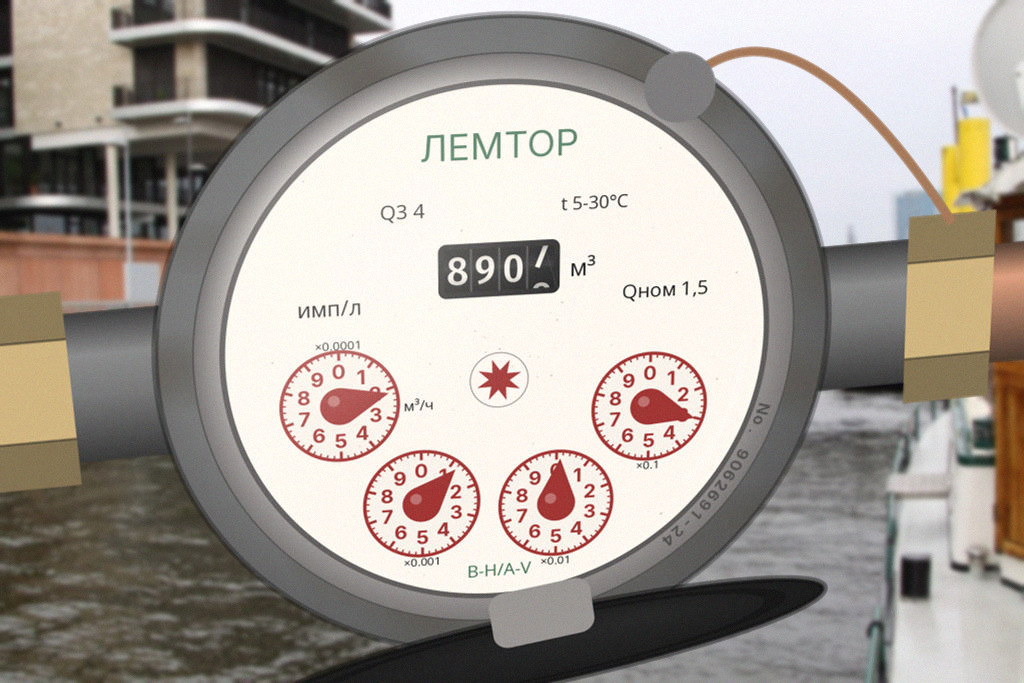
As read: **8907.3012** m³
